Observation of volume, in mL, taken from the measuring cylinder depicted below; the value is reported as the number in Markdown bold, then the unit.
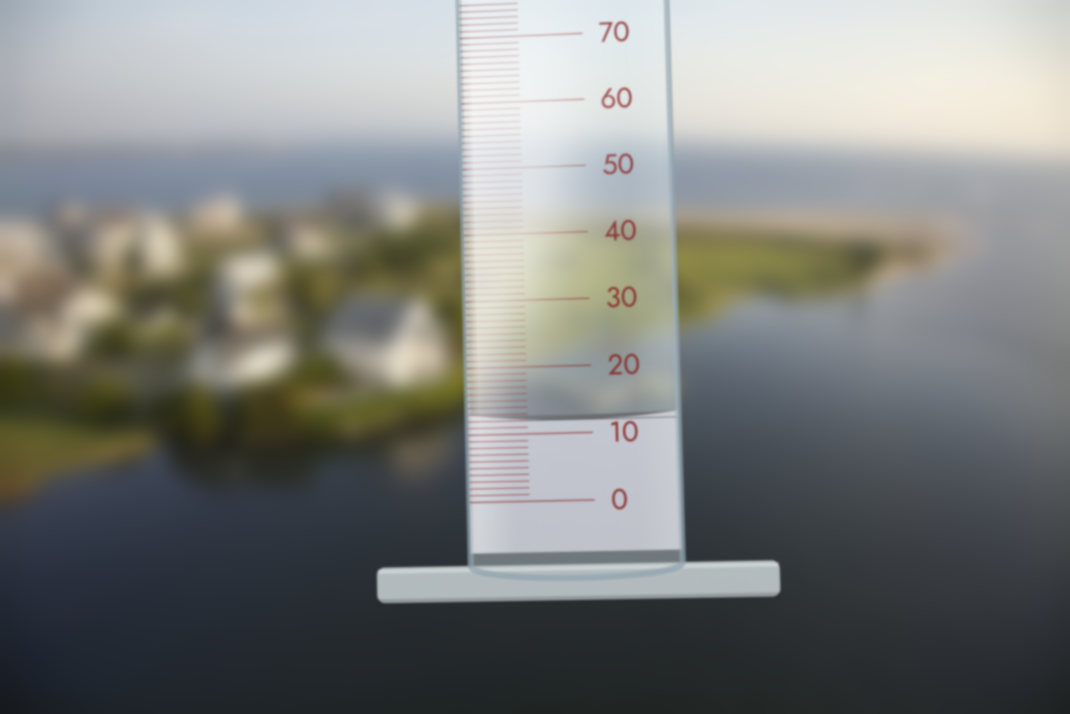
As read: **12** mL
